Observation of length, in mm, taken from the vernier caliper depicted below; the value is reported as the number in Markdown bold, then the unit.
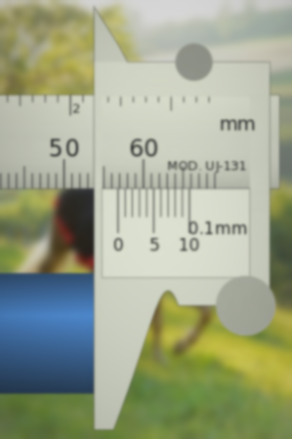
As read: **56.8** mm
